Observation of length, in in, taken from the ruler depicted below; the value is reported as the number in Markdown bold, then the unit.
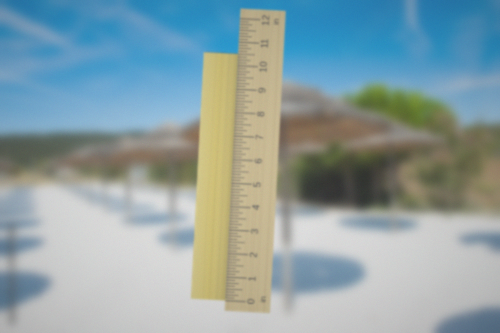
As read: **10.5** in
